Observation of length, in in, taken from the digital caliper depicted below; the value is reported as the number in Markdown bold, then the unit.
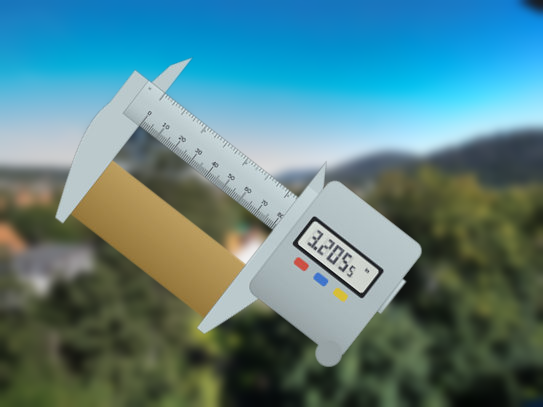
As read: **3.2055** in
